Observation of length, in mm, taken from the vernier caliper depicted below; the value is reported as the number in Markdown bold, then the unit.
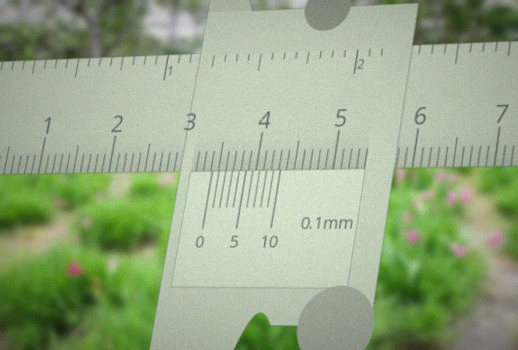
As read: **34.2** mm
